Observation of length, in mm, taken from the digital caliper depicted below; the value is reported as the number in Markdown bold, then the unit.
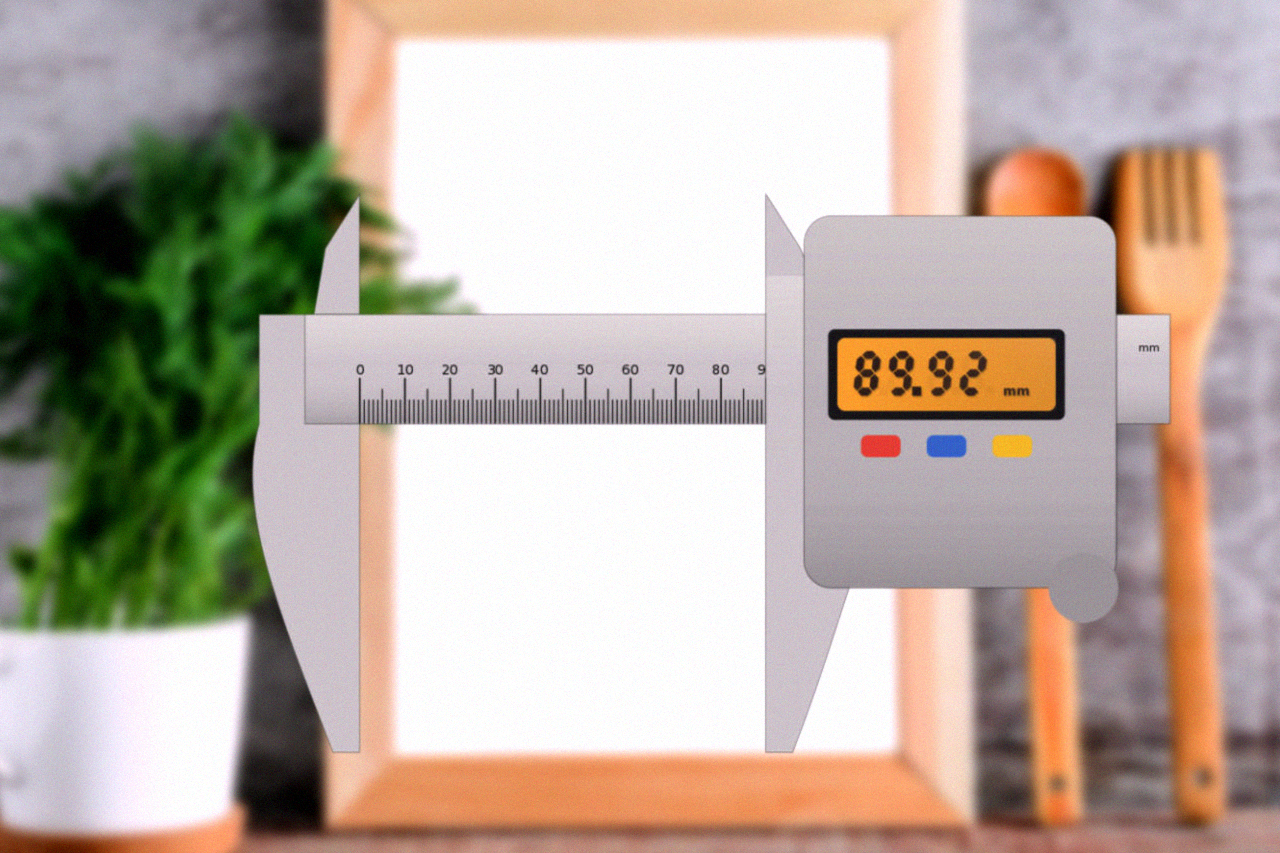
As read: **89.92** mm
